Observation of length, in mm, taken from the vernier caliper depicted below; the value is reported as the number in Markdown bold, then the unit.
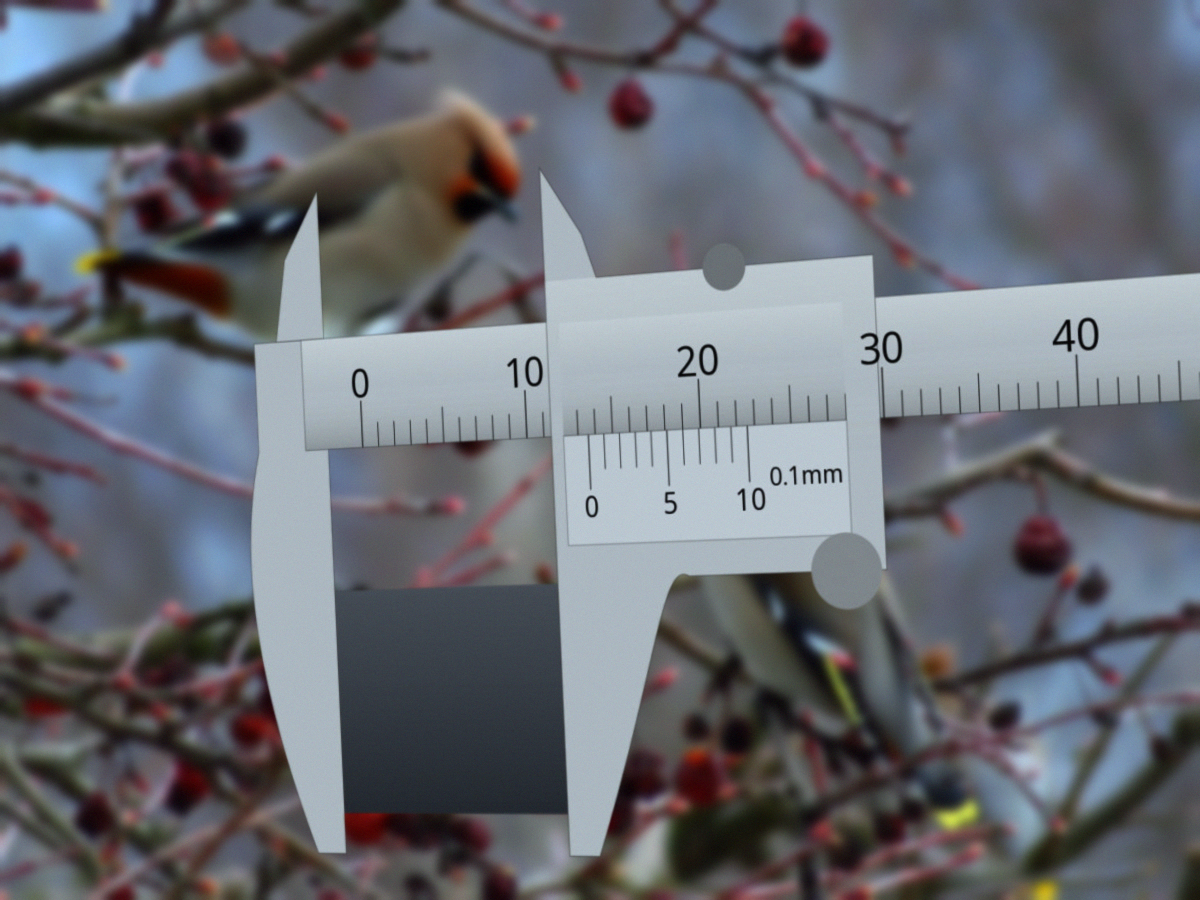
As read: **13.6** mm
